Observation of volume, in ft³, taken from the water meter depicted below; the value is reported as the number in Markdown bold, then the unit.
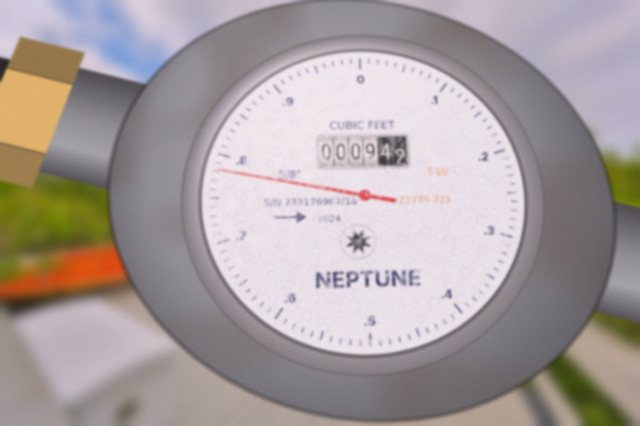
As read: **941.78** ft³
